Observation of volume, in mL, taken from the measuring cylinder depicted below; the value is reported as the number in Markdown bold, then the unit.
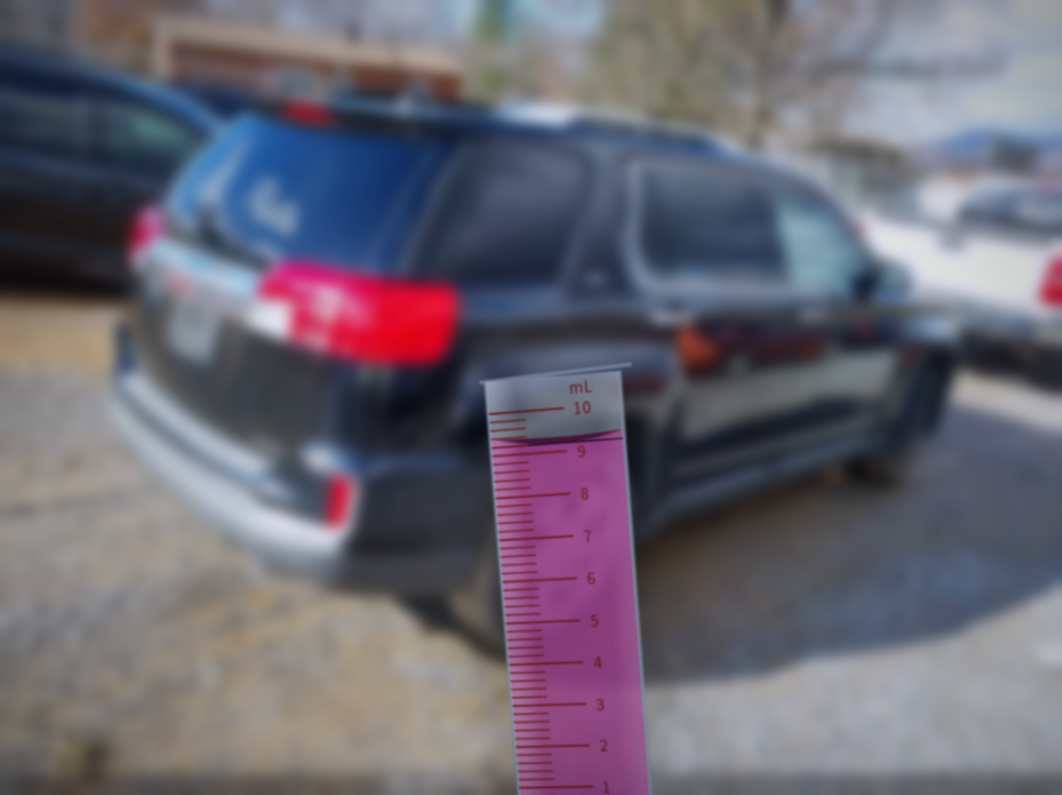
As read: **9.2** mL
